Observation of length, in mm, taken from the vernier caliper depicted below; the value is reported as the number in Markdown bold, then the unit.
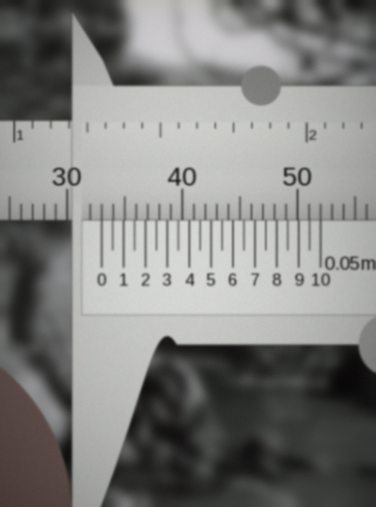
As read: **33.0** mm
